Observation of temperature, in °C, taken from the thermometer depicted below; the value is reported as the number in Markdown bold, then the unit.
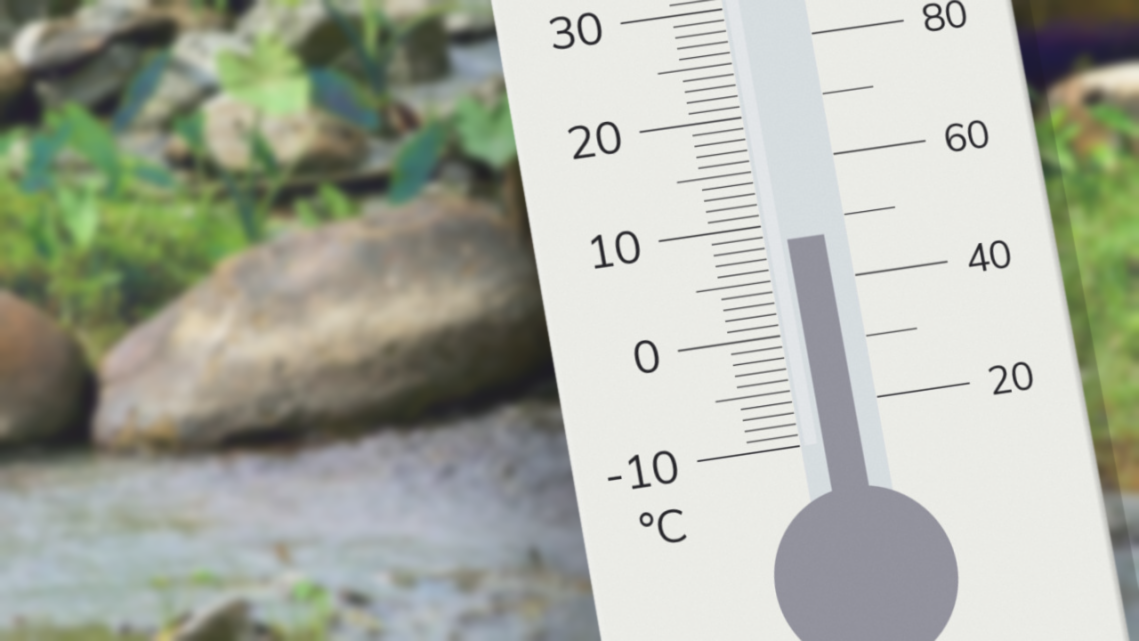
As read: **8.5** °C
